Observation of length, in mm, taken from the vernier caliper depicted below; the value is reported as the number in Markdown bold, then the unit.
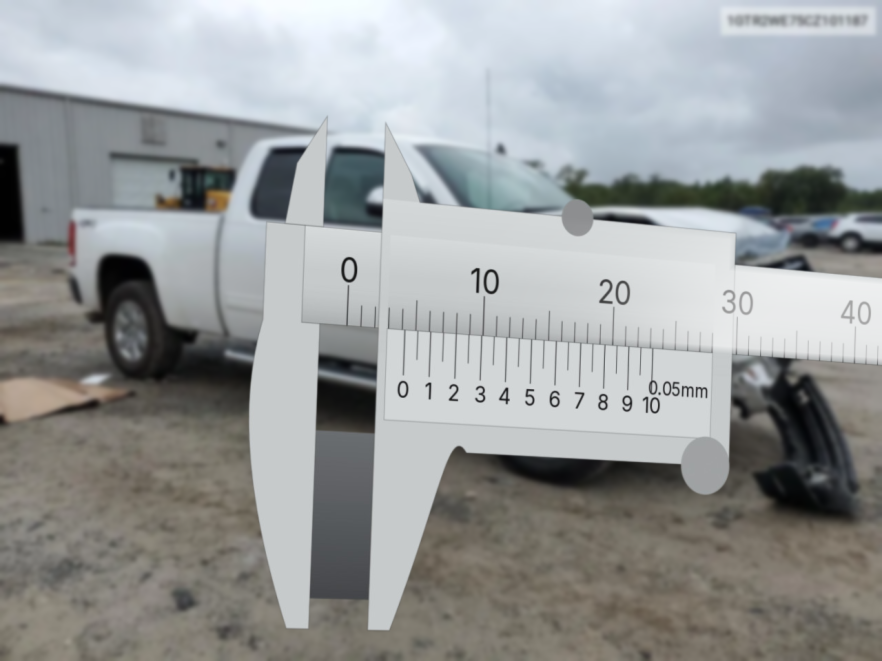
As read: **4.2** mm
